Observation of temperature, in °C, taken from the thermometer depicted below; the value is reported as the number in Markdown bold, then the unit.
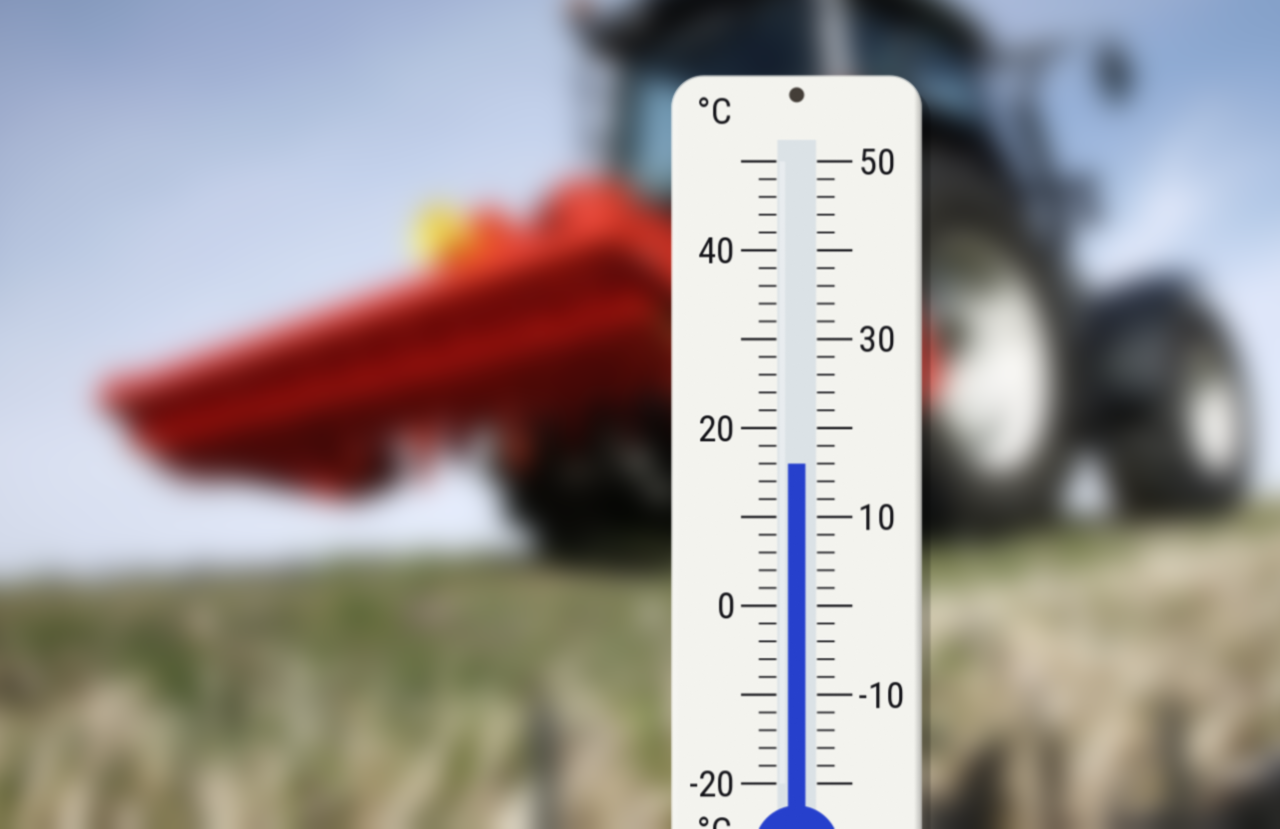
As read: **16** °C
